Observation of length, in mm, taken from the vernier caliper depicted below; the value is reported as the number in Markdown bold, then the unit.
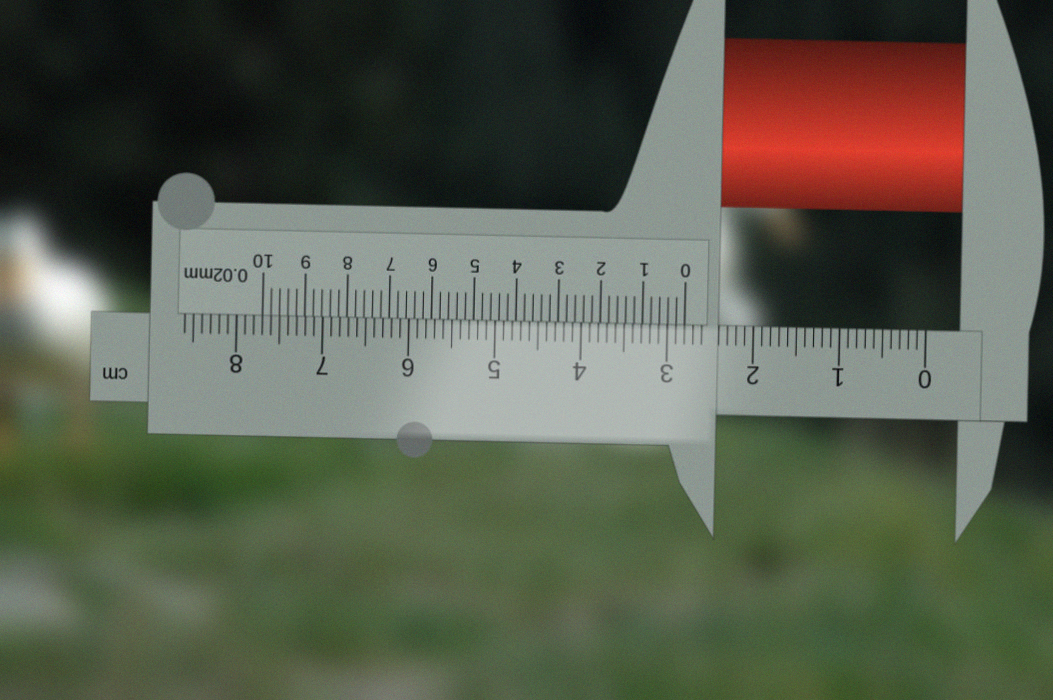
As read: **28.0** mm
